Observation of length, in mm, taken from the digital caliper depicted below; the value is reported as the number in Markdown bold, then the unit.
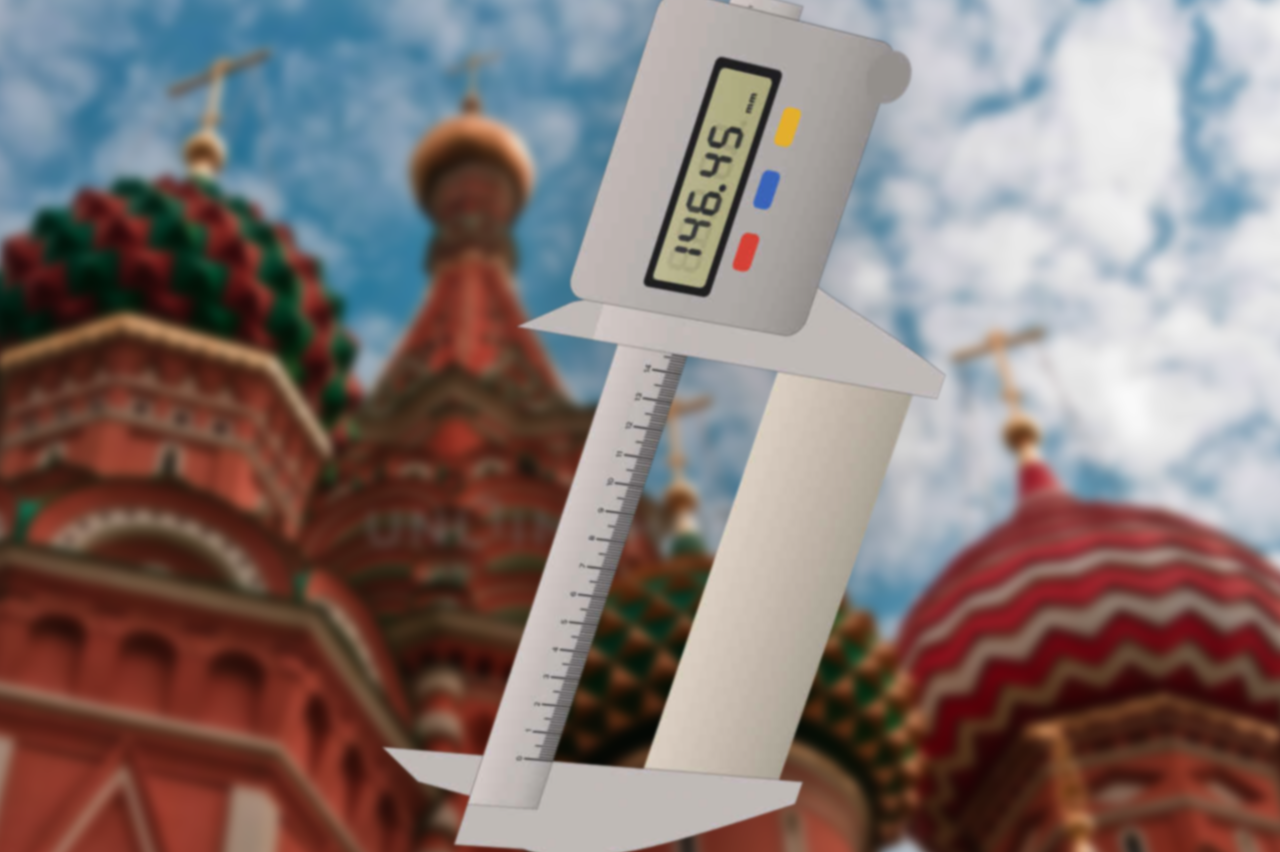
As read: **146.45** mm
